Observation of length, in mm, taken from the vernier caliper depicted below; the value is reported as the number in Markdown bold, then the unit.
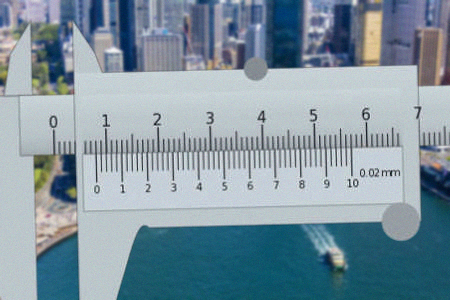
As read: **8.0** mm
